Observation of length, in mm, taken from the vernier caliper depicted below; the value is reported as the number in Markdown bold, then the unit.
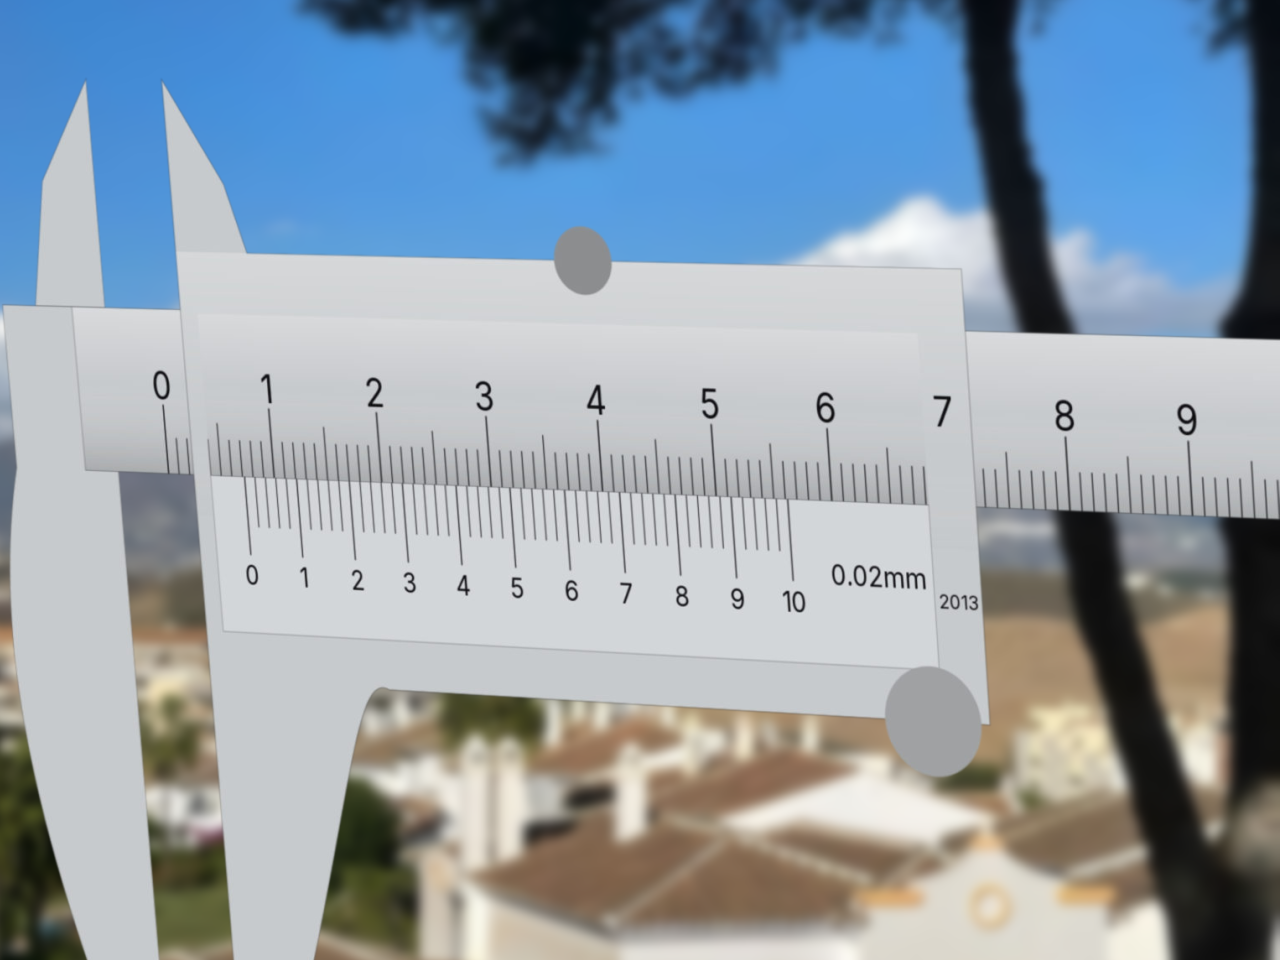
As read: **7.2** mm
